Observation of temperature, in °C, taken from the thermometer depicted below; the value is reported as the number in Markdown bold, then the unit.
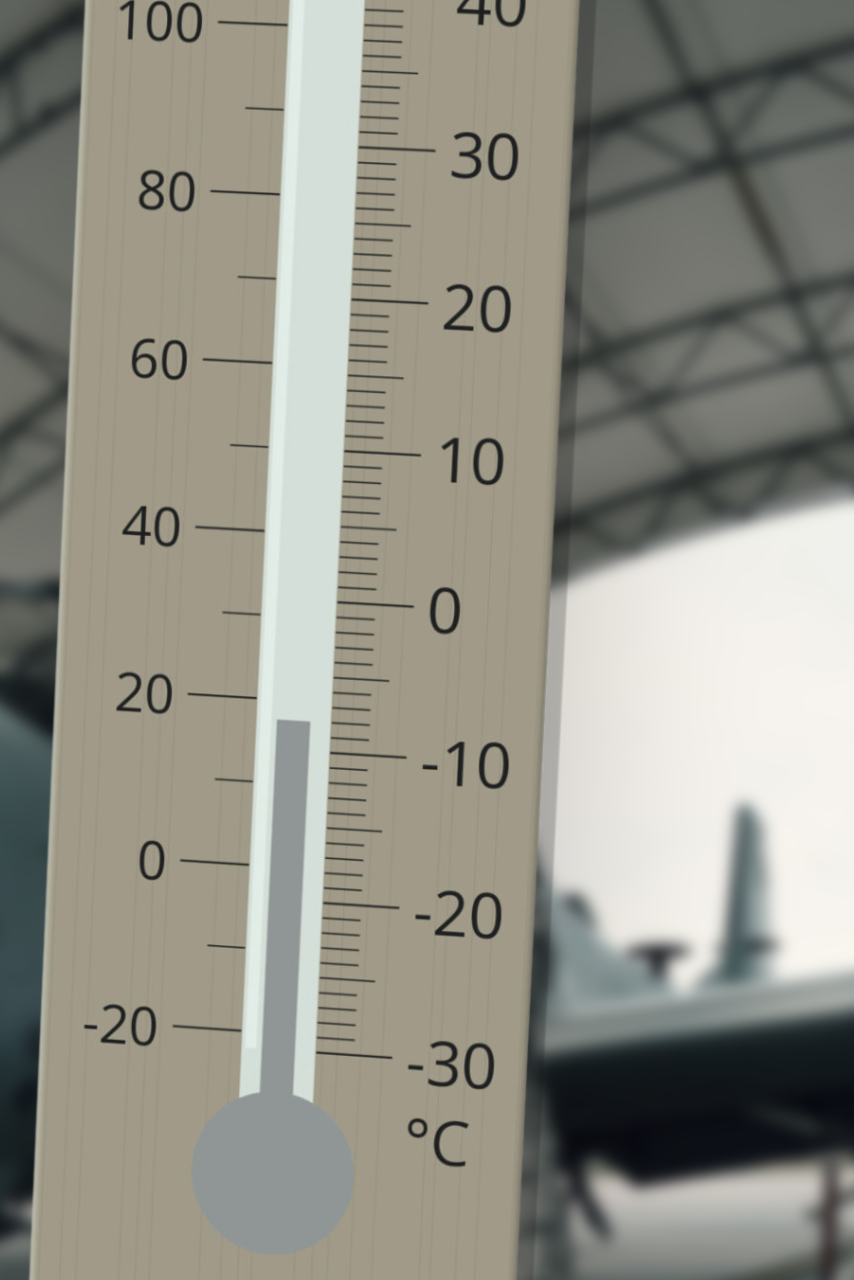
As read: **-8** °C
